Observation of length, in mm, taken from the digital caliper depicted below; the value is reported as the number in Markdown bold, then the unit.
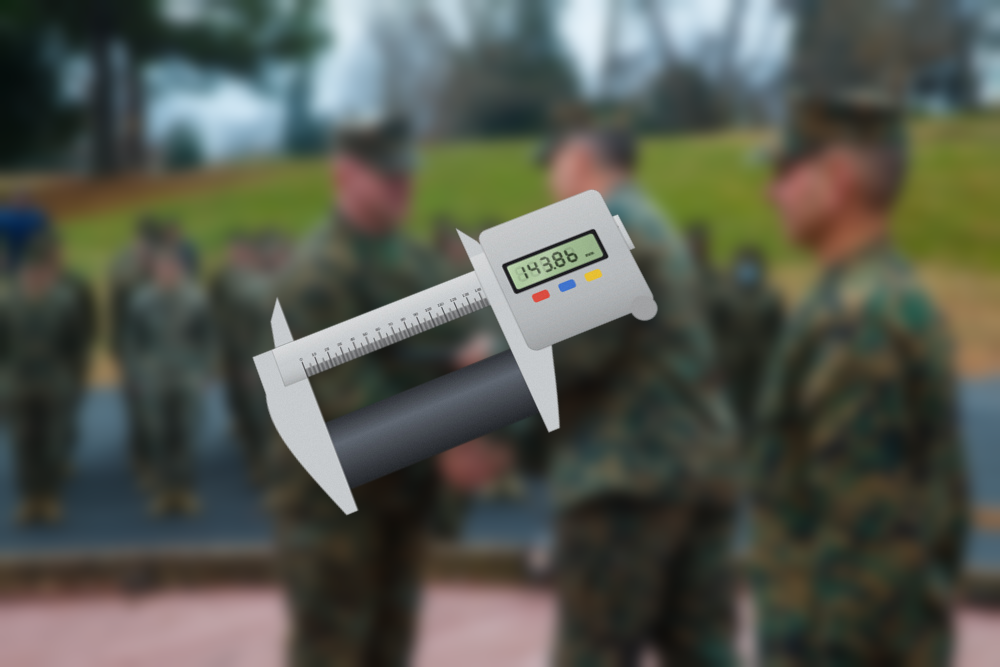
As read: **143.86** mm
